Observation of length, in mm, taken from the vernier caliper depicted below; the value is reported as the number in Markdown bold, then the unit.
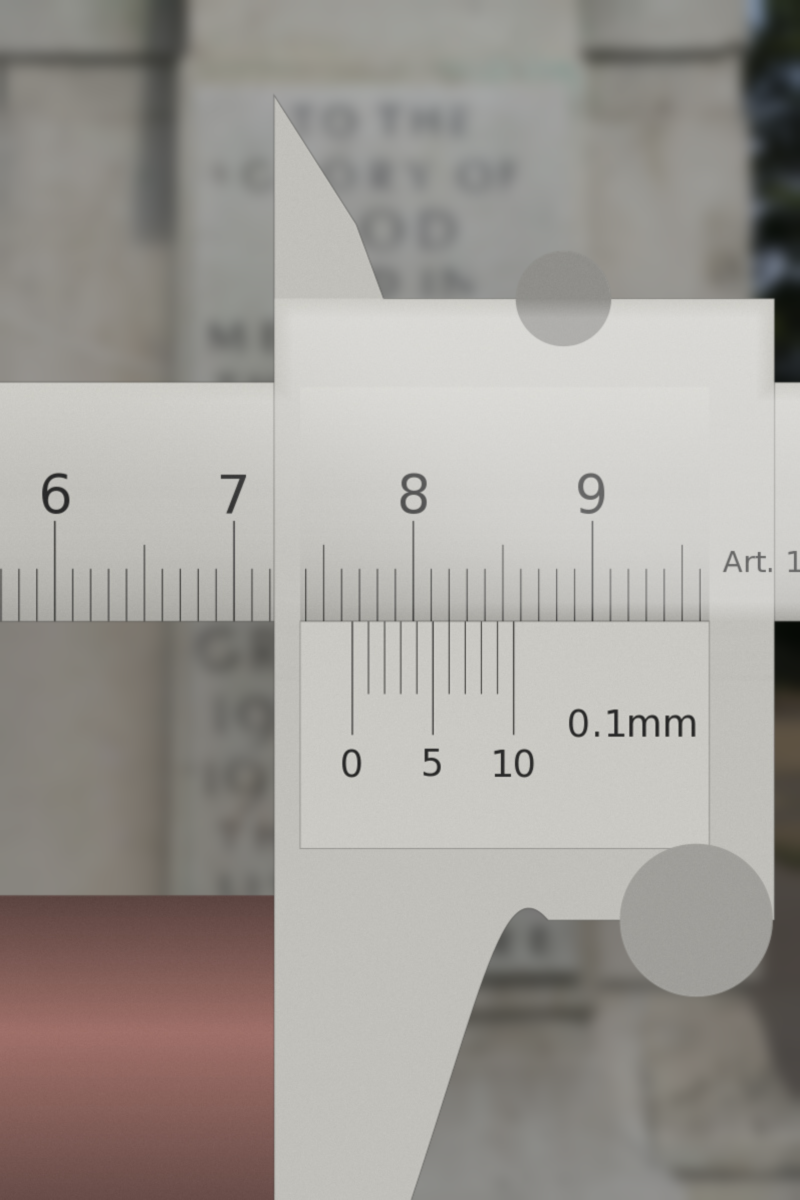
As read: **76.6** mm
